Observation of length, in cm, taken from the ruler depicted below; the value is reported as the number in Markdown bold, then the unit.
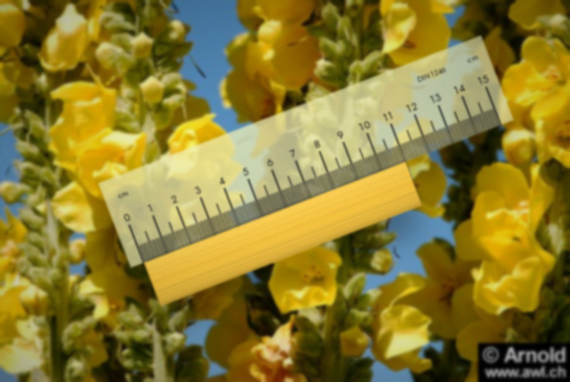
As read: **11** cm
